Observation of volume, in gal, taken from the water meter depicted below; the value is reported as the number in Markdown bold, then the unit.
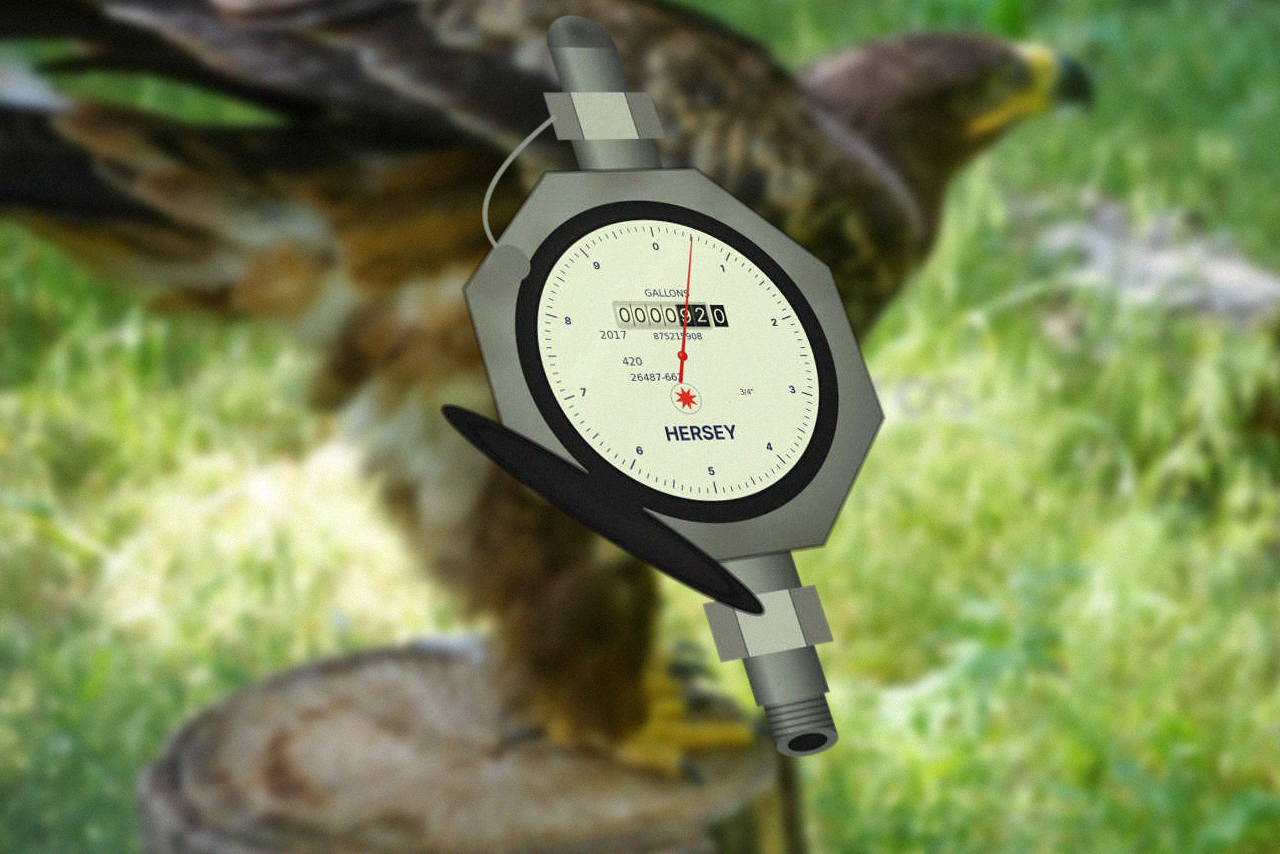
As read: **920.5** gal
